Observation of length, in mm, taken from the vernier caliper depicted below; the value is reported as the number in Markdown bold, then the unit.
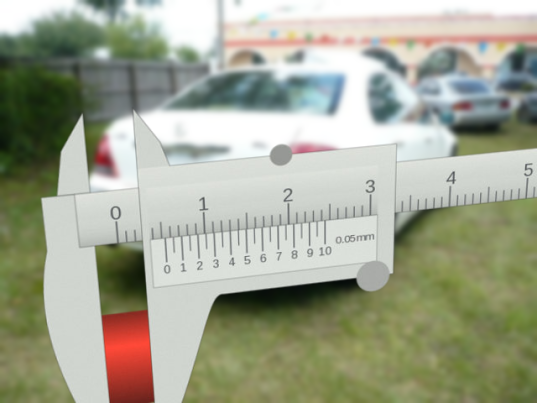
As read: **5.4** mm
